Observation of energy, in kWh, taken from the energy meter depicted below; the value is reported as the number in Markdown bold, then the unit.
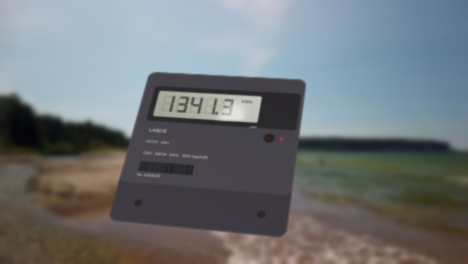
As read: **1341.3** kWh
